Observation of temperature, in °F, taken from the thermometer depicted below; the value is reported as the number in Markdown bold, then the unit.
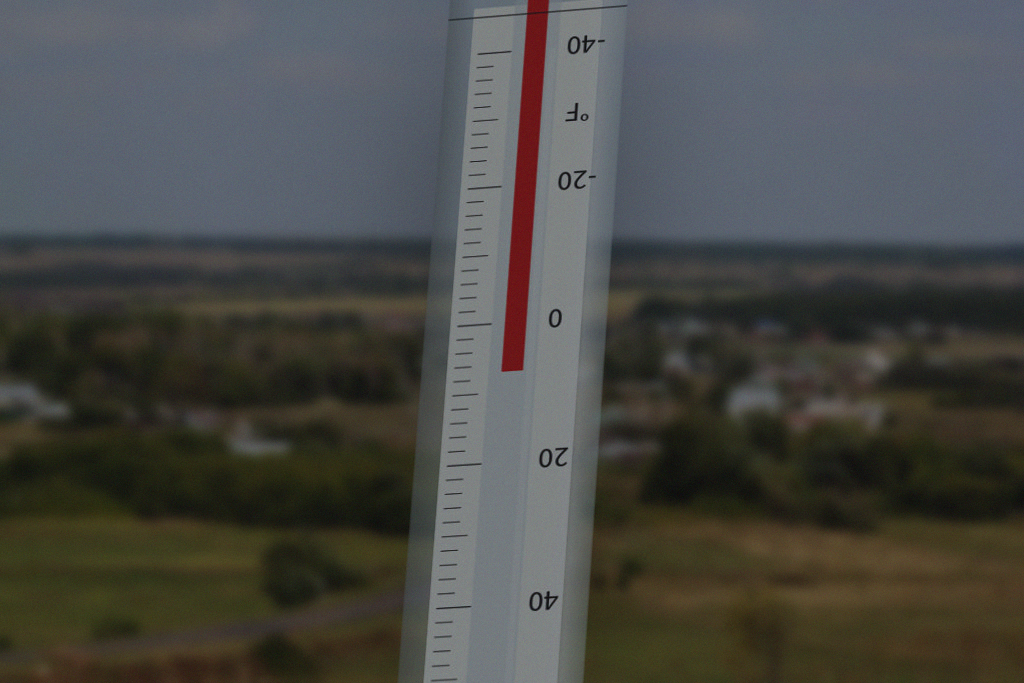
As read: **7** °F
